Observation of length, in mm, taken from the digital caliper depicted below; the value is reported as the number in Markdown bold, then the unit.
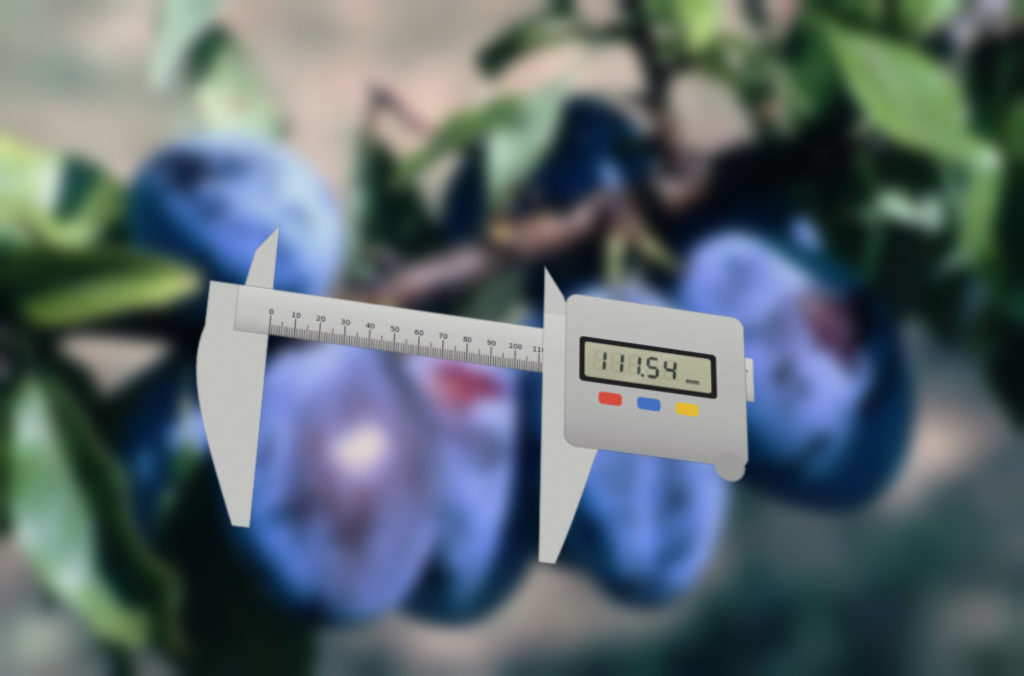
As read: **111.54** mm
